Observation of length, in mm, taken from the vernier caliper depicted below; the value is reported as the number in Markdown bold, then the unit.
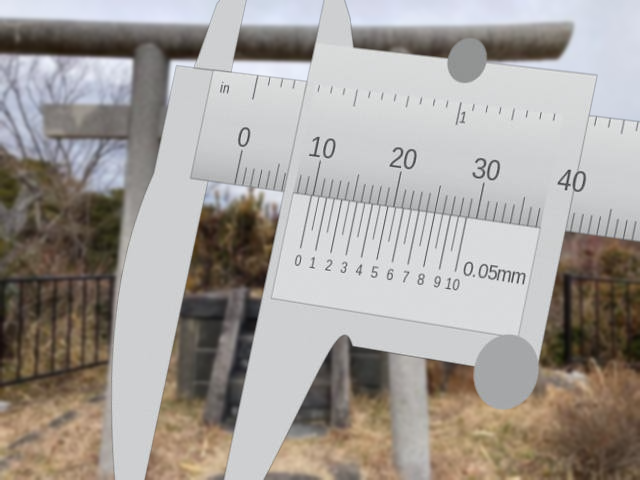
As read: **9.8** mm
